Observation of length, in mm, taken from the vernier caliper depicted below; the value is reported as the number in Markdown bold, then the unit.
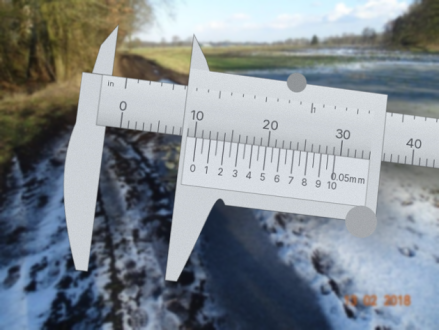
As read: **10.2** mm
